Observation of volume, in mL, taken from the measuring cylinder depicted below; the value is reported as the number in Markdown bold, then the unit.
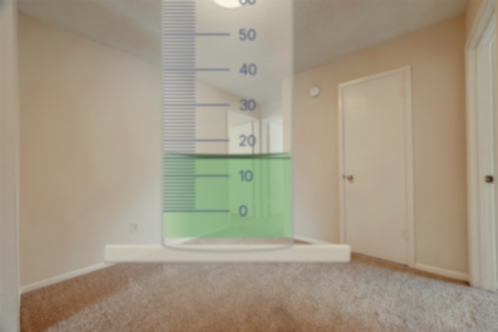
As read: **15** mL
